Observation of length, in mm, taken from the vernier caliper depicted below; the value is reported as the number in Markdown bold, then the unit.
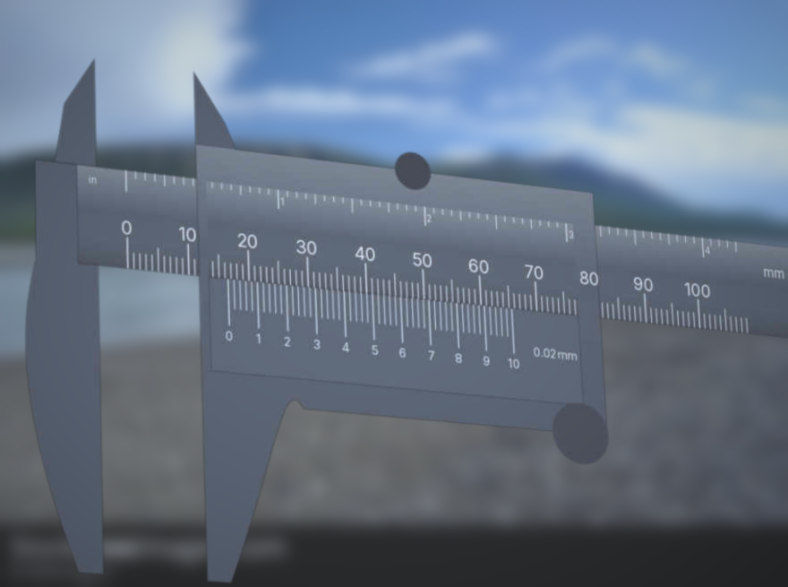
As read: **16.5** mm
